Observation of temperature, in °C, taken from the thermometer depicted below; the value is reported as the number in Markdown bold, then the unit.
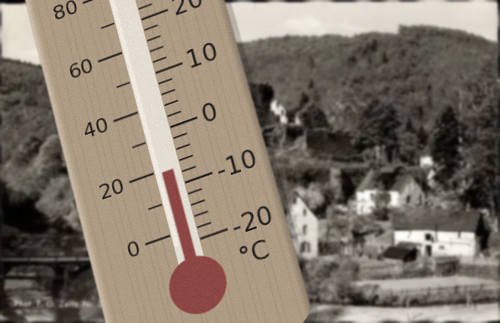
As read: **-7** °C
